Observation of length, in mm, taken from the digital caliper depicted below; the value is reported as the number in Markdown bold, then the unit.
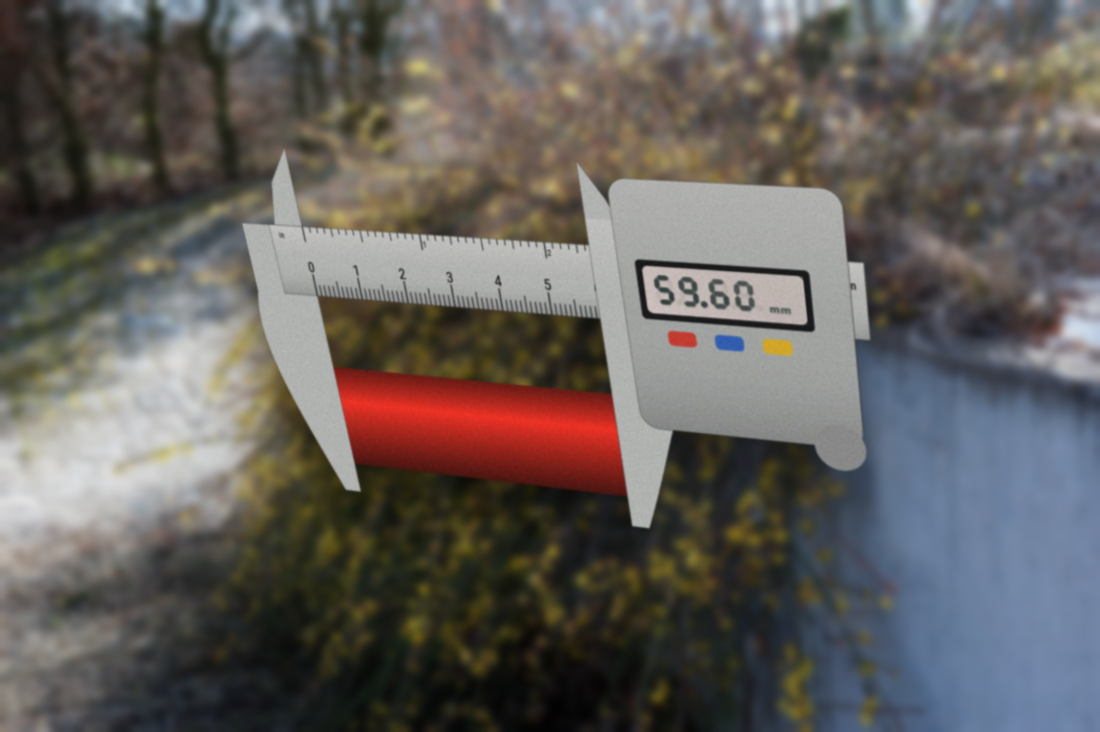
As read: **59.60** mm
